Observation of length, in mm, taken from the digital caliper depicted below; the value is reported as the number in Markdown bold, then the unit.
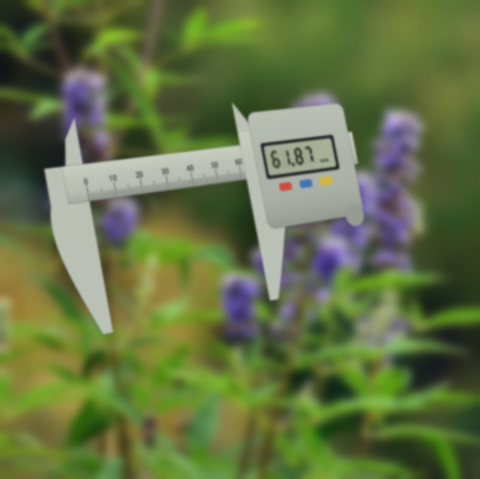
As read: **61.87** mm
